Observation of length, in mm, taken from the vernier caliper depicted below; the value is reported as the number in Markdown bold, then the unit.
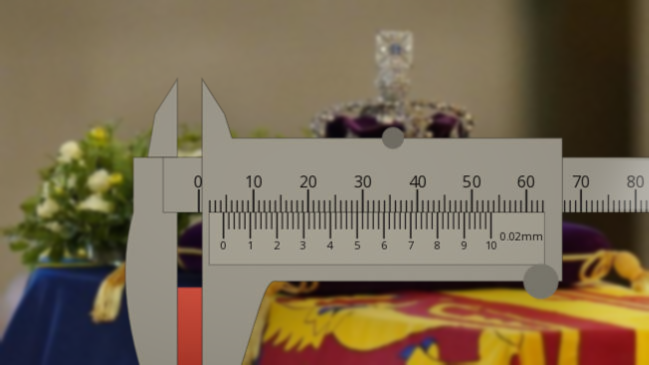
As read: **4.5** mm
